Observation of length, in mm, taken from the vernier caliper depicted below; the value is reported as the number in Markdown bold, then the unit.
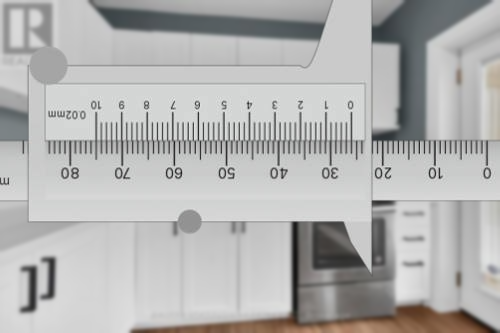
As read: **26.0** mm
